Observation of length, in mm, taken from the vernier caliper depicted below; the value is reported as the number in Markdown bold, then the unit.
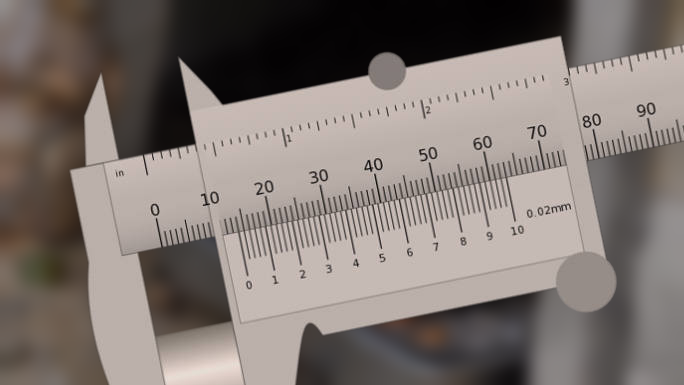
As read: **14.0** mm
